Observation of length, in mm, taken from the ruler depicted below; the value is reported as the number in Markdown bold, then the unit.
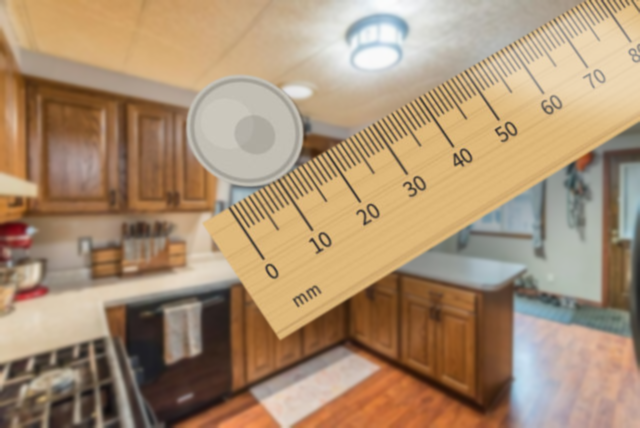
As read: **20** mm
